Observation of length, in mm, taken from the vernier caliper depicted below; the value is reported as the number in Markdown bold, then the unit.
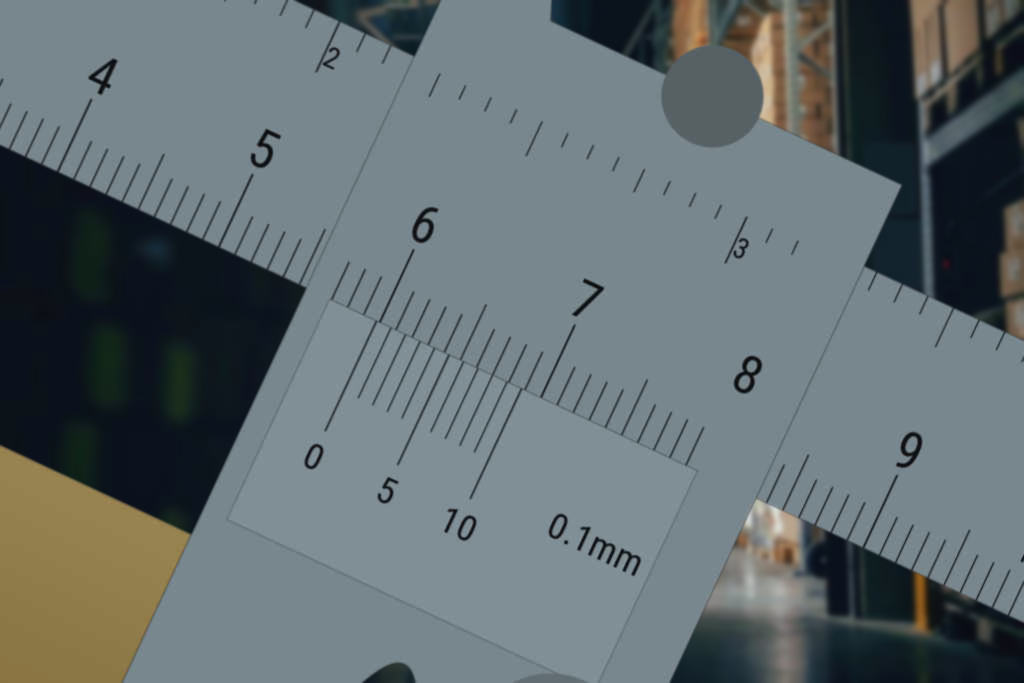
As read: **59.8** mm
